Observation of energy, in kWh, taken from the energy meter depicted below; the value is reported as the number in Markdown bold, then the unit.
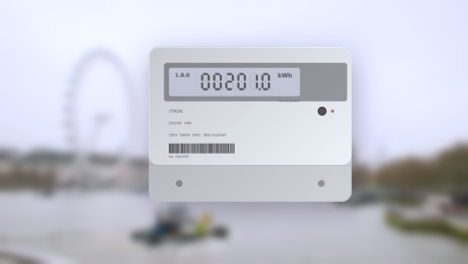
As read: **201.0** kWh
